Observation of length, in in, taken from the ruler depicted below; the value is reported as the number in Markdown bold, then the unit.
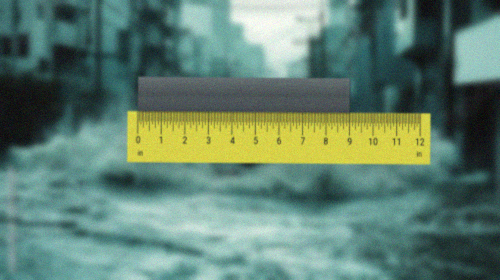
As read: **9** in
